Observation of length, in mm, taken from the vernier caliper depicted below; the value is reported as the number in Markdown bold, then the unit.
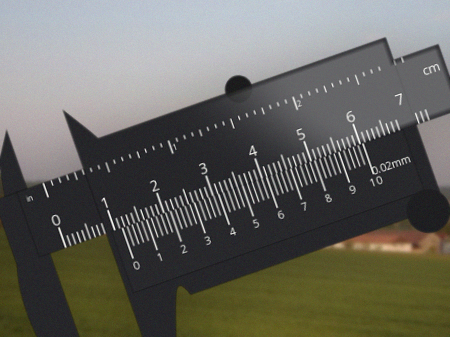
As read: **11.5** mm
